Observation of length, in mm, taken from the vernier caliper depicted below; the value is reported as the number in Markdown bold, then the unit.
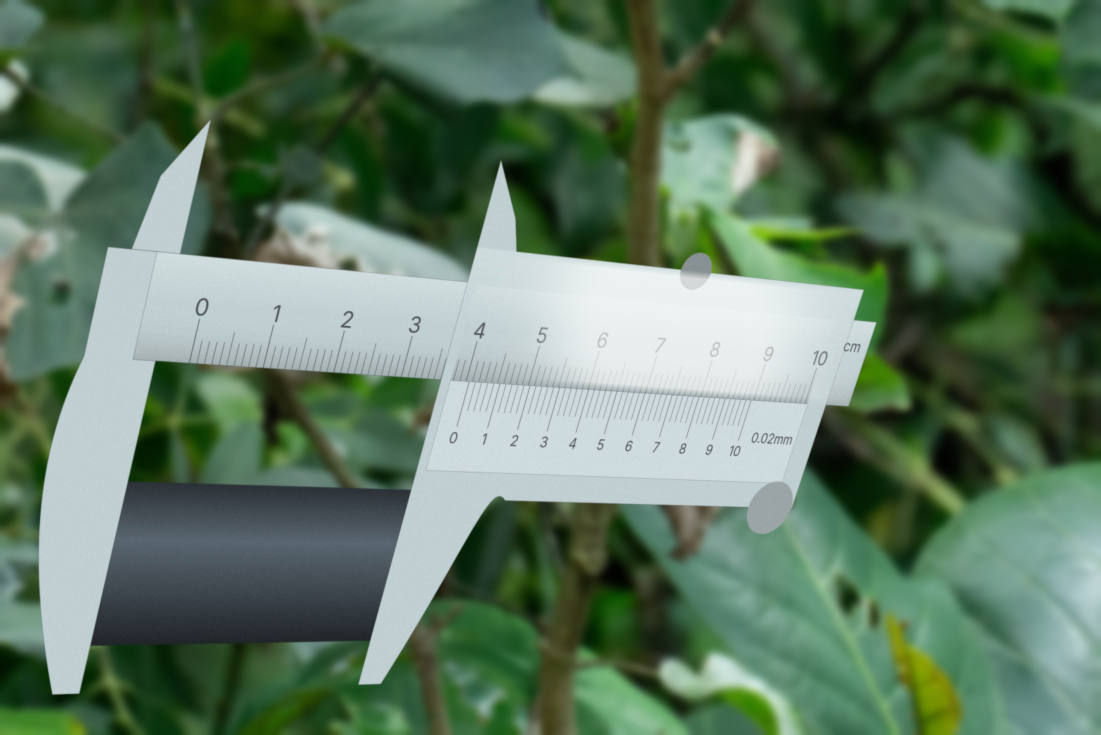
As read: **40.5** mm
